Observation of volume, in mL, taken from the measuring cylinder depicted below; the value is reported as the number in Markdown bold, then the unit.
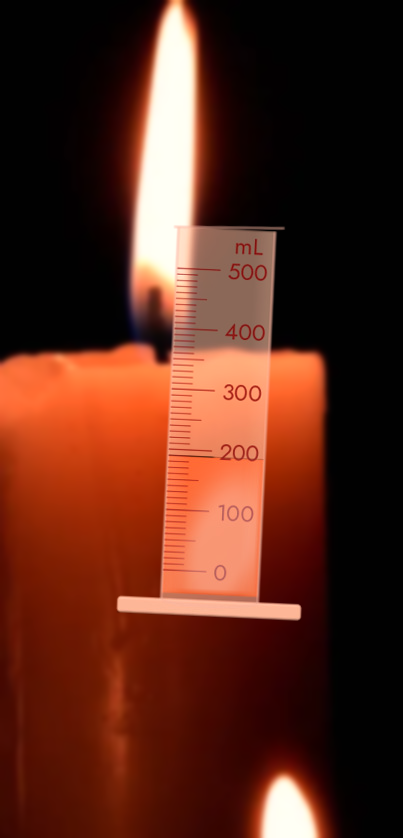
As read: **190** mL
